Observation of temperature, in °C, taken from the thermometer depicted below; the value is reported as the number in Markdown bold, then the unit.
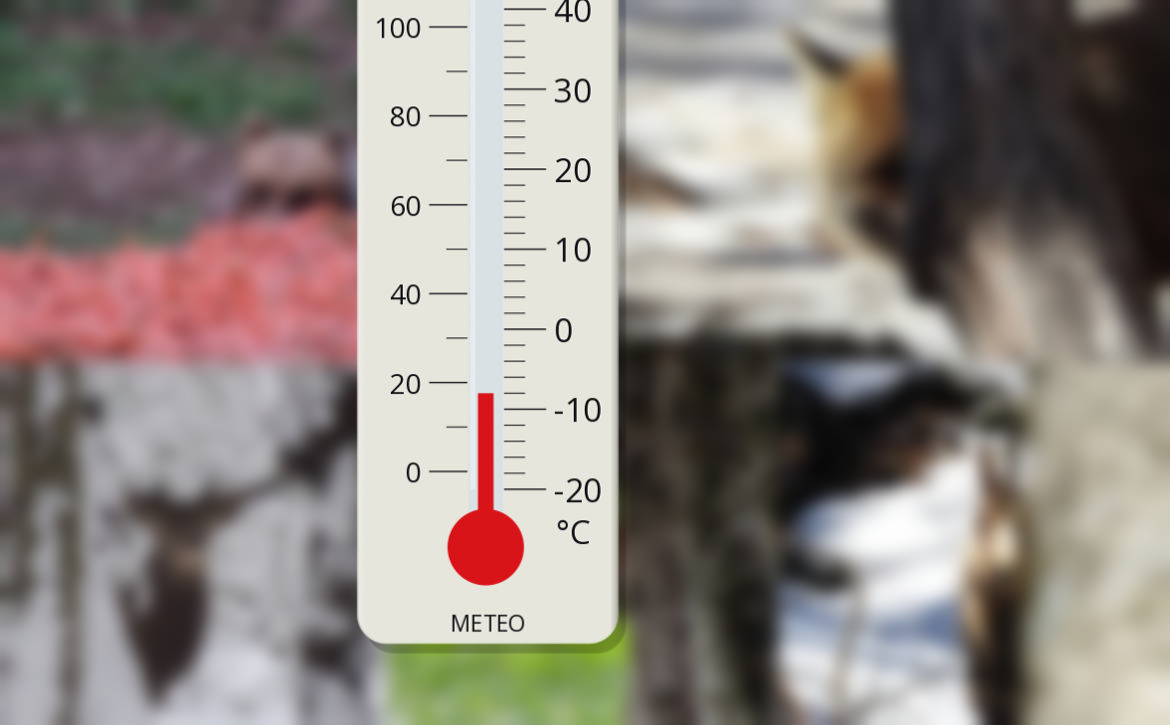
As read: **-8** °C
